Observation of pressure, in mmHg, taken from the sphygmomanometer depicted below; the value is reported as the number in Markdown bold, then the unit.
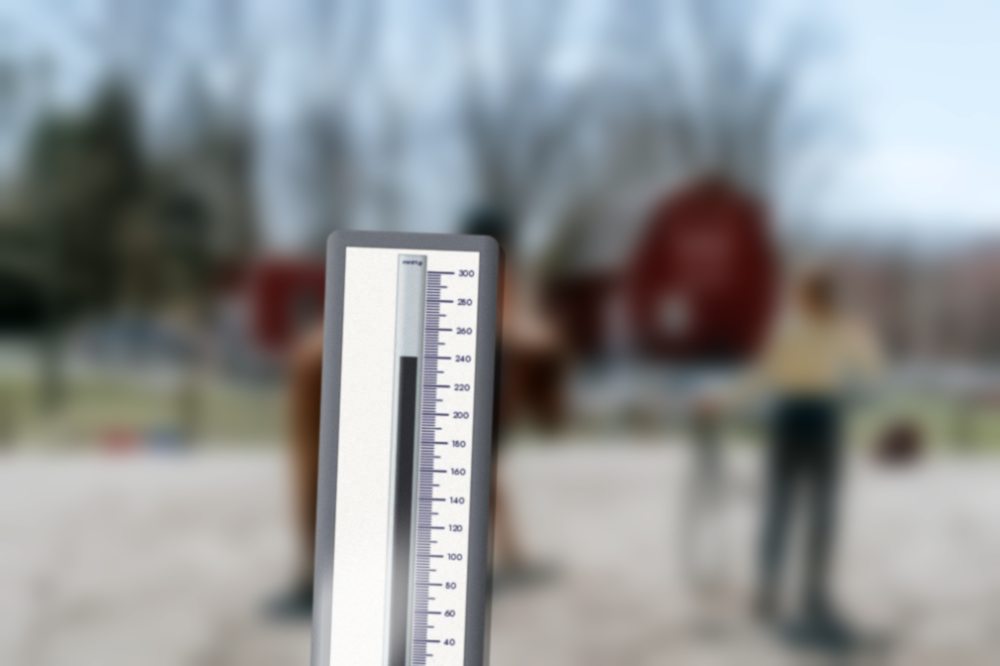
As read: **240** mmHg
